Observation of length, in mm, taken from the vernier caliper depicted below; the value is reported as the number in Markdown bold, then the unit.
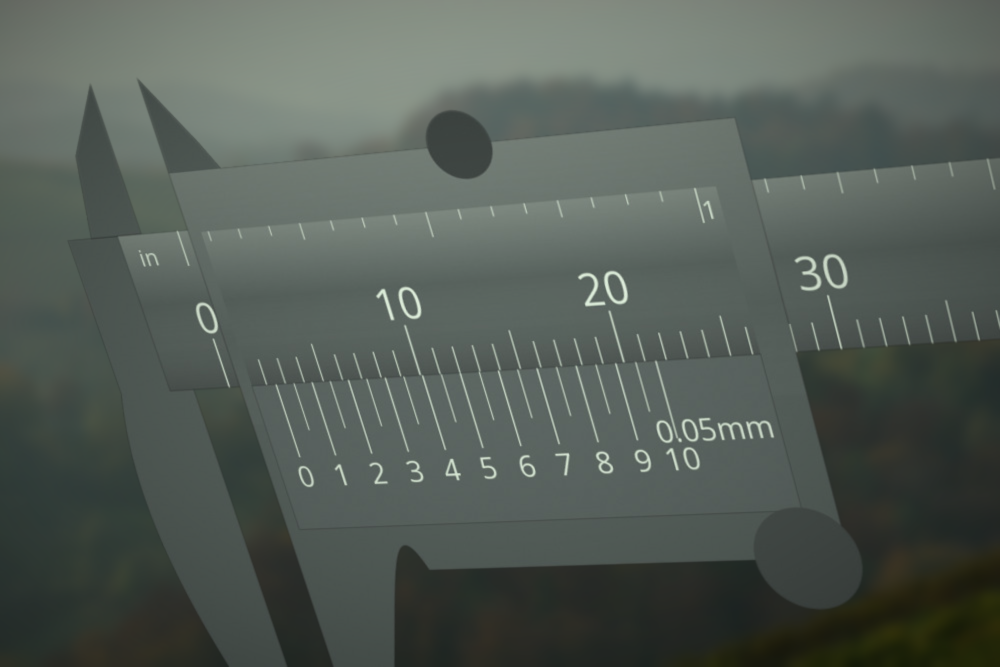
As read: **2.5** mm
